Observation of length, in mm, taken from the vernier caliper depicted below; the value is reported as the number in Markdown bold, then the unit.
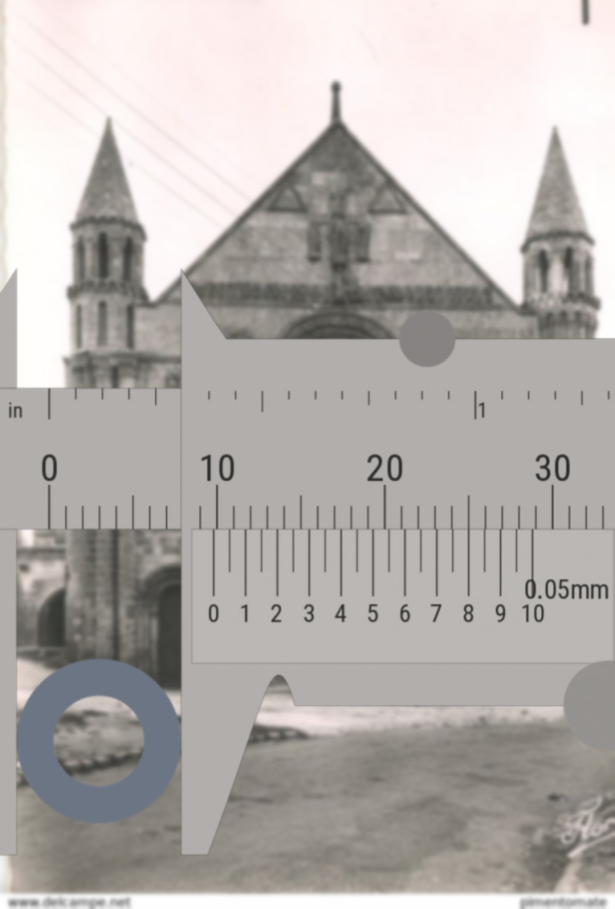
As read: **9.8** mm
